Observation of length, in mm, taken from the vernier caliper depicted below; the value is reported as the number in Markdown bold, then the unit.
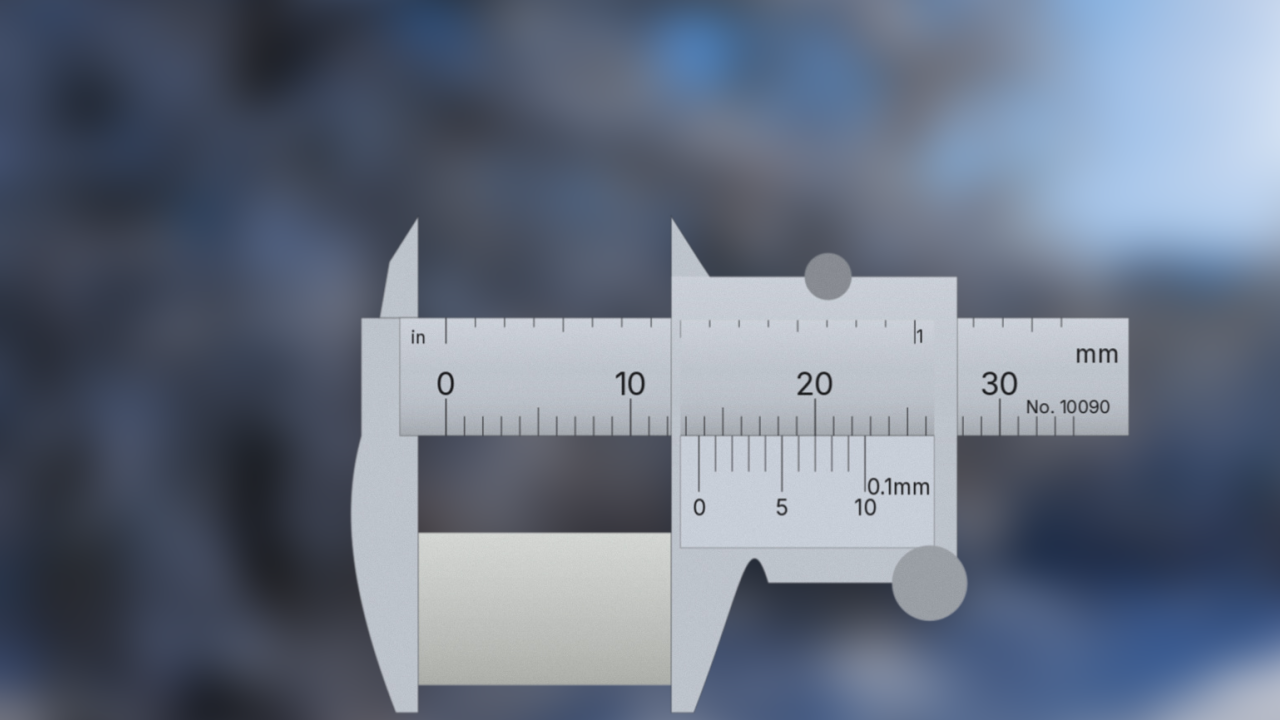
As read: **13.7** mm
